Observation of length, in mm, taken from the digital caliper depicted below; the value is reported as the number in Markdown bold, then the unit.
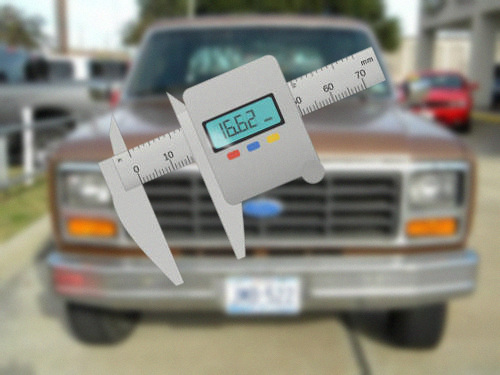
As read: **16.62** mm
